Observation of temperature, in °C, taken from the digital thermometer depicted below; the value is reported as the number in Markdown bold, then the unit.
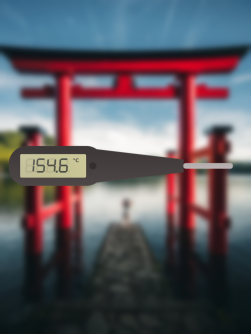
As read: **154.6** °C
